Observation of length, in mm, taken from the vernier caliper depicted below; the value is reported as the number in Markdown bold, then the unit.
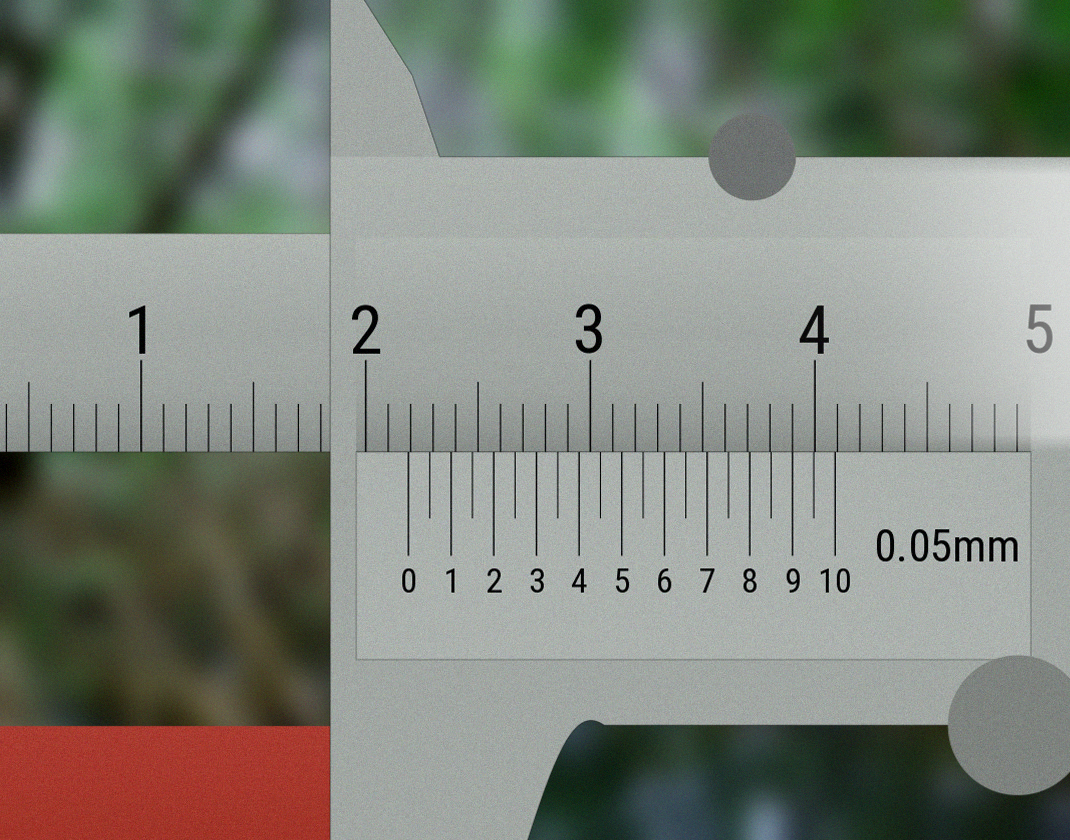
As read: **21.9** mm
